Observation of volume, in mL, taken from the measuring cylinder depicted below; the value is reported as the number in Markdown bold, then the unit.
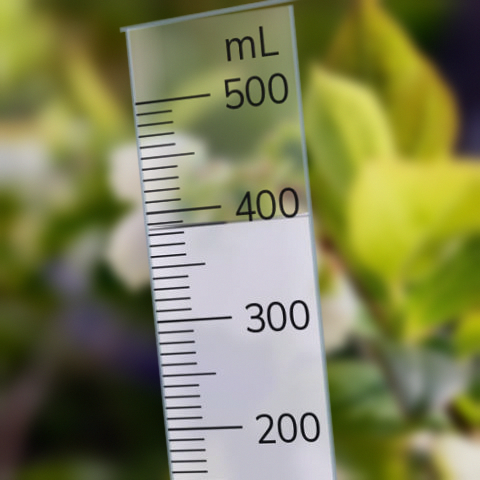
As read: **385** mL
